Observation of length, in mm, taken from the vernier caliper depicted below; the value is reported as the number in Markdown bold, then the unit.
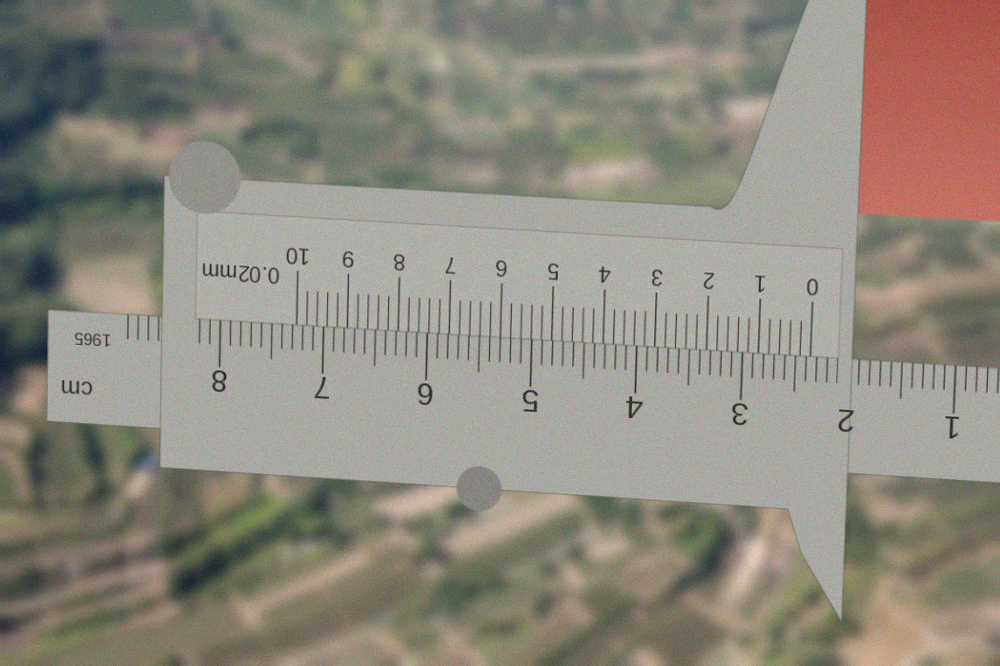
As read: **23.6** mm
